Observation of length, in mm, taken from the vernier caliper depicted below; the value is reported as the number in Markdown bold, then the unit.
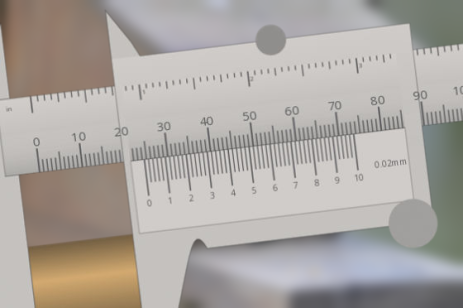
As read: **24.5** mm
